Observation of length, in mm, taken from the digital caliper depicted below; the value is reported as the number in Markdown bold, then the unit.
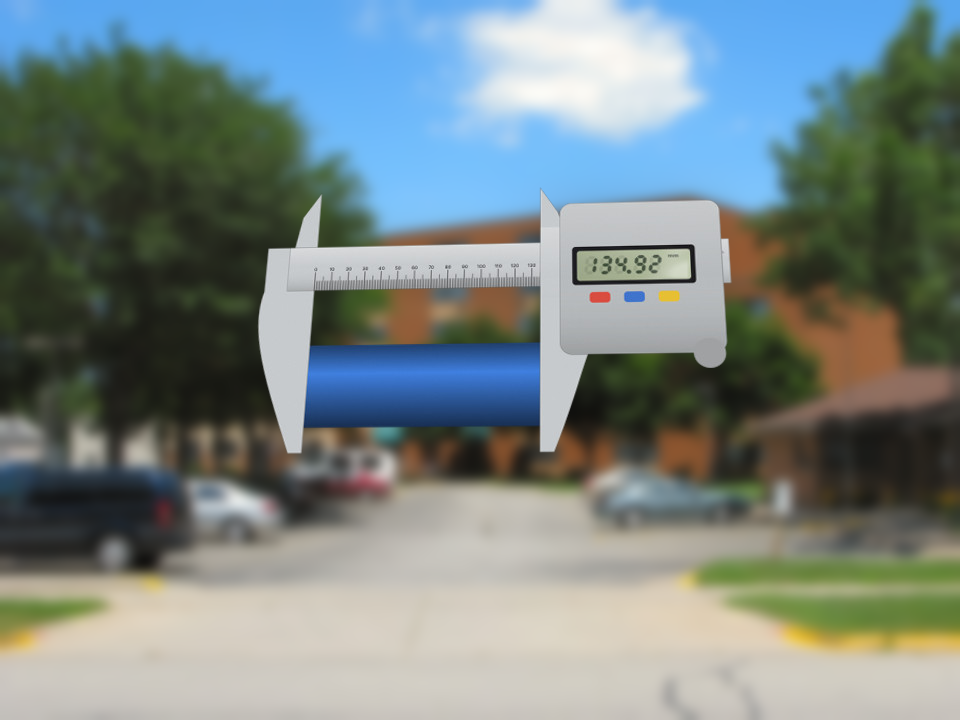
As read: **134.92** mm
